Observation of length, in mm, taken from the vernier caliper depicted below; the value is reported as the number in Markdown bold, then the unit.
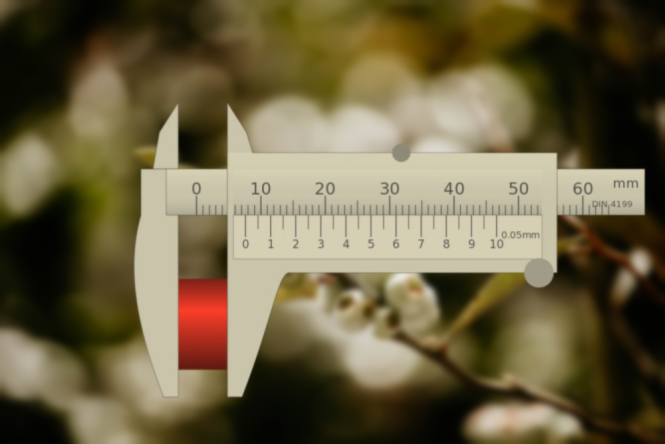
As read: **7.6** mm
